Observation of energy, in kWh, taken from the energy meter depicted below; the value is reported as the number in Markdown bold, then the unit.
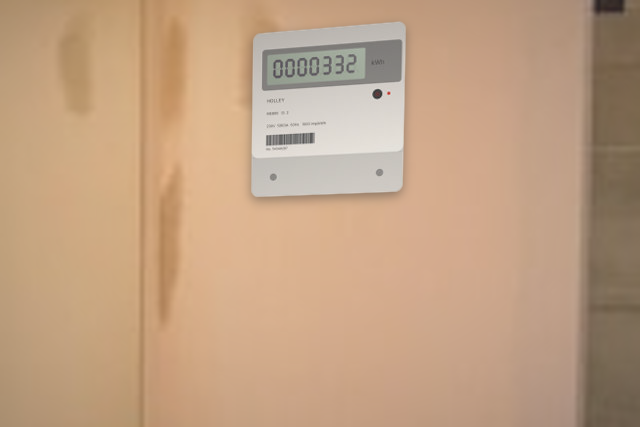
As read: **332** kWh
